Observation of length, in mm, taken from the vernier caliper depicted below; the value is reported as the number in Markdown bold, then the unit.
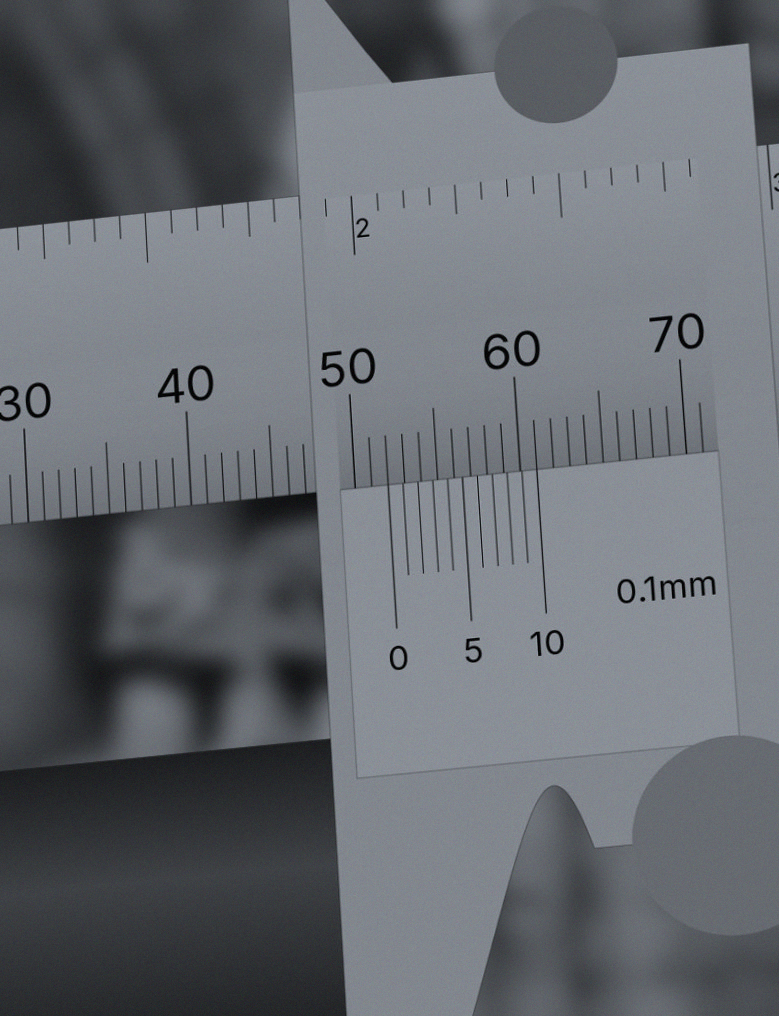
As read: **52.0** mm
